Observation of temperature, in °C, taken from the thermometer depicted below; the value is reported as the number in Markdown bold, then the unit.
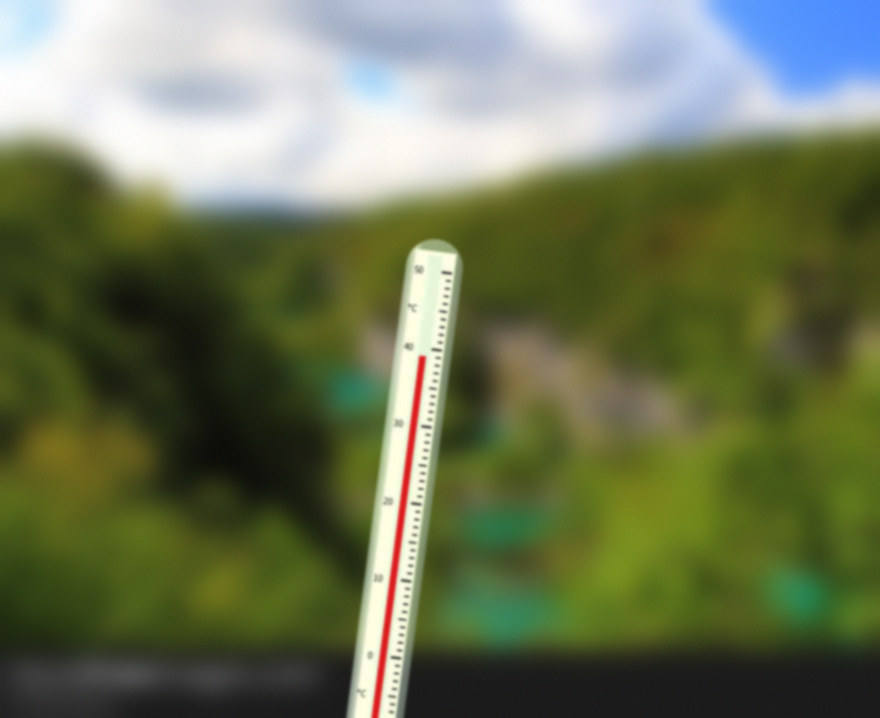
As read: **39** °C
